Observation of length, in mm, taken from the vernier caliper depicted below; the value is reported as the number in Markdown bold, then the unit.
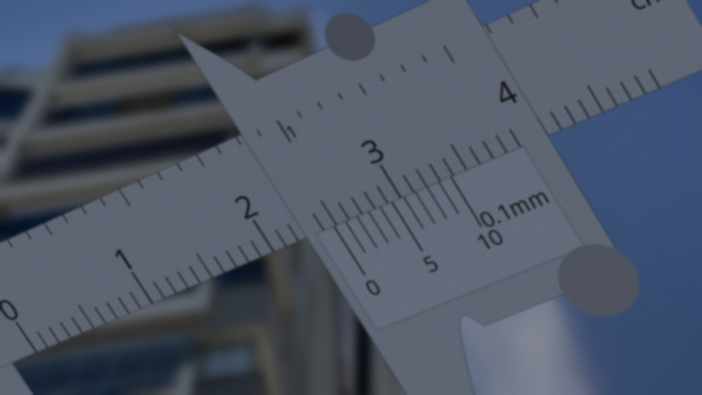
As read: **24.8** mm
